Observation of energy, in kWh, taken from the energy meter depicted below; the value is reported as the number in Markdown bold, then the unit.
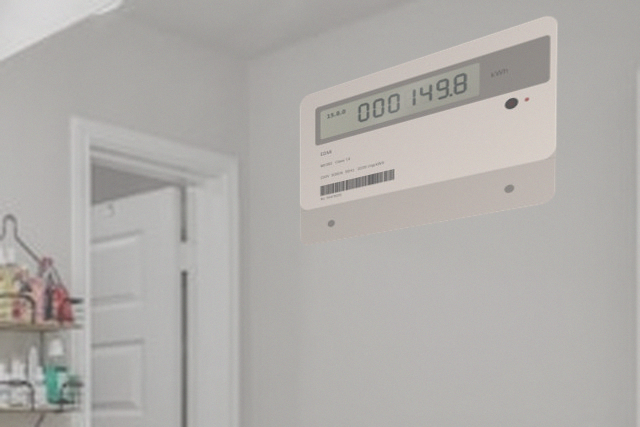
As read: **149.8** kWh
